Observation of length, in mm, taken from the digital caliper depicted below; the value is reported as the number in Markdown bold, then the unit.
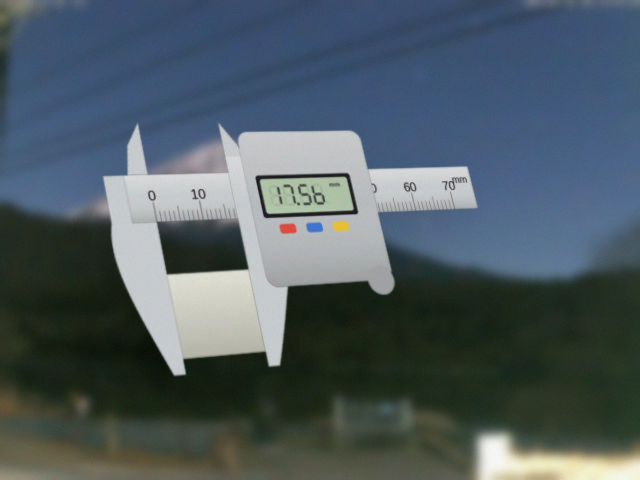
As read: **17.56** mm
